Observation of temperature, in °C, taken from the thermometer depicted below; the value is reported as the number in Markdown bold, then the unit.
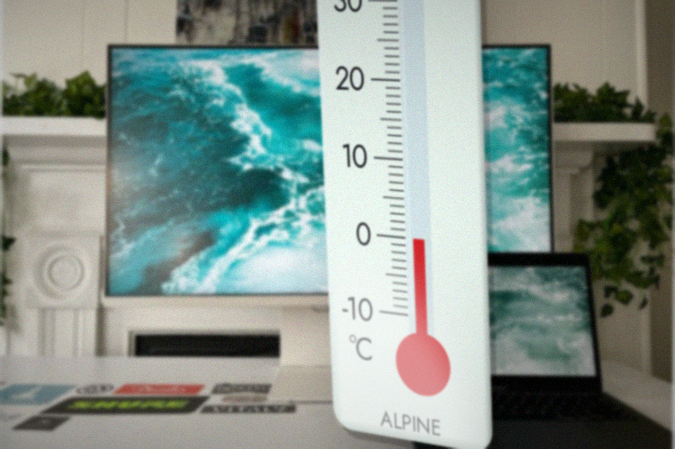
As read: **0** °C
